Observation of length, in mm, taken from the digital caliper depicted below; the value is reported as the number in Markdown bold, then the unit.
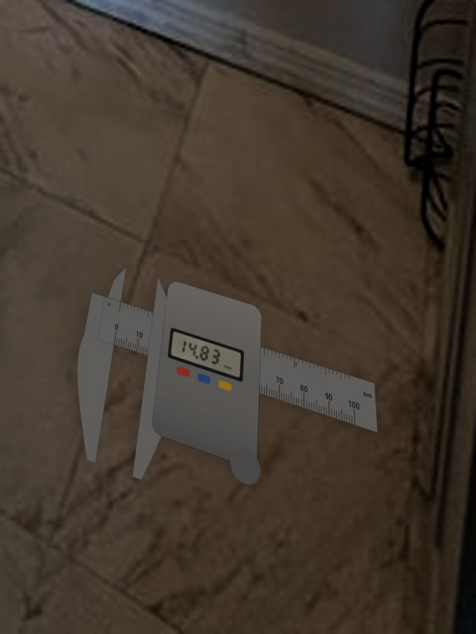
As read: **14.83** mm
